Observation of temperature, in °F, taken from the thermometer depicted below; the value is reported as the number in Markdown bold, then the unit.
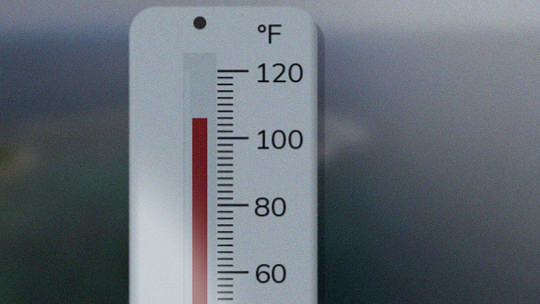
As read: **106** °F
